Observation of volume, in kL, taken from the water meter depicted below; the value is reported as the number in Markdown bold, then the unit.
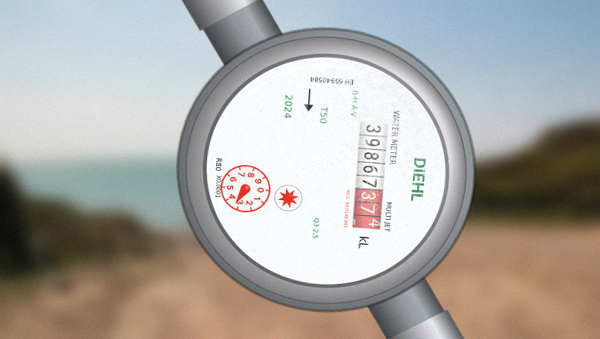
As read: **39867.3743** kL
